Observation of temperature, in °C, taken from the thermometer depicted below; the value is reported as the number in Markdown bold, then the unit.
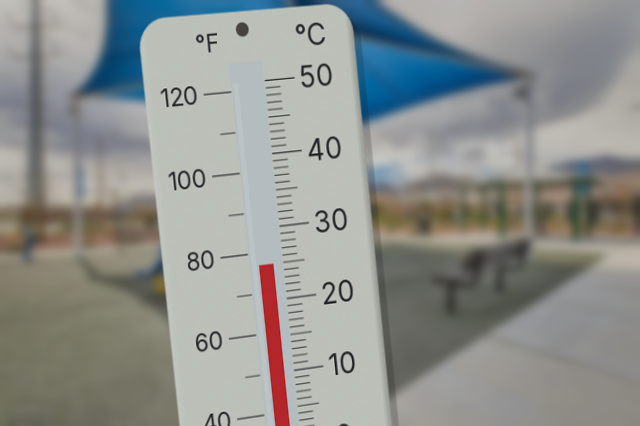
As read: **25** °C
